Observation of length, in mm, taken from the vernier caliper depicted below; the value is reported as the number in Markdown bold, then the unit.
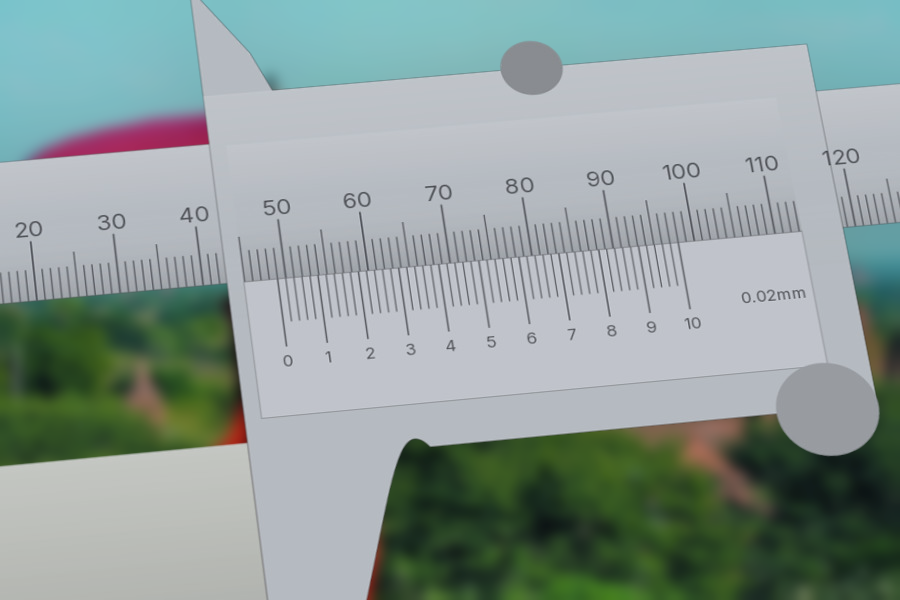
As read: **49.0** mm
